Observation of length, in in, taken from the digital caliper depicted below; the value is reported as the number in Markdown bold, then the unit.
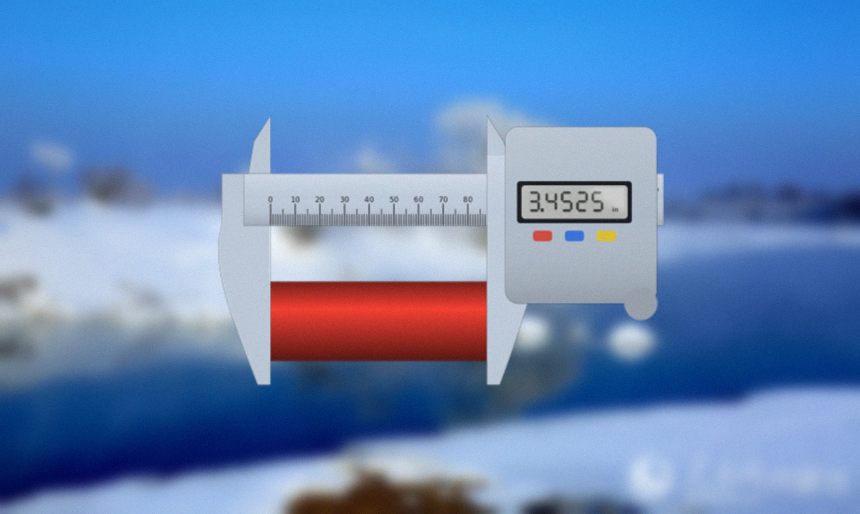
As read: **3.4525** in
